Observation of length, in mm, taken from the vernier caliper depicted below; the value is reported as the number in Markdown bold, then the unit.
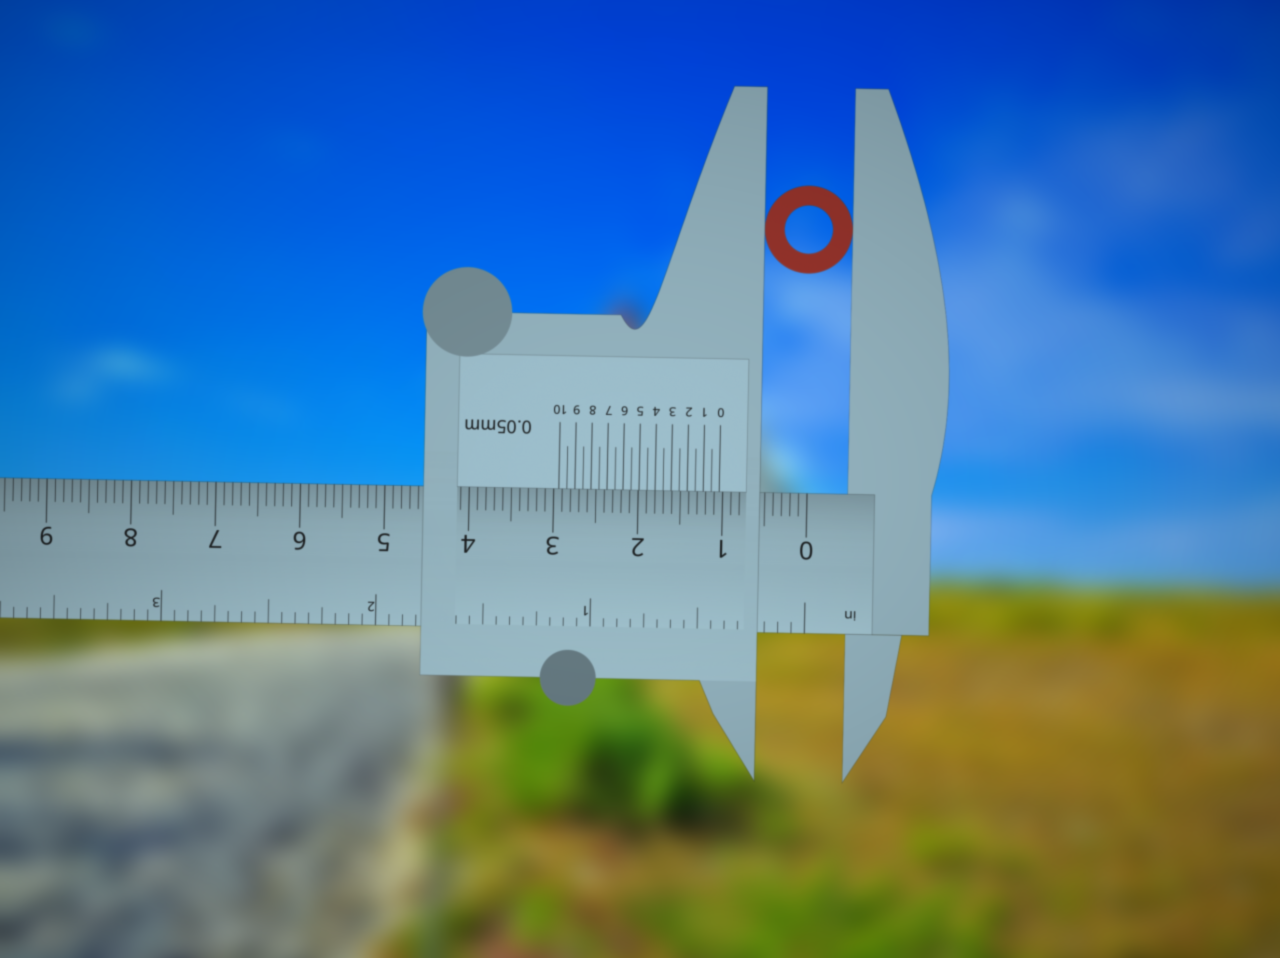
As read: **10.4** mm
